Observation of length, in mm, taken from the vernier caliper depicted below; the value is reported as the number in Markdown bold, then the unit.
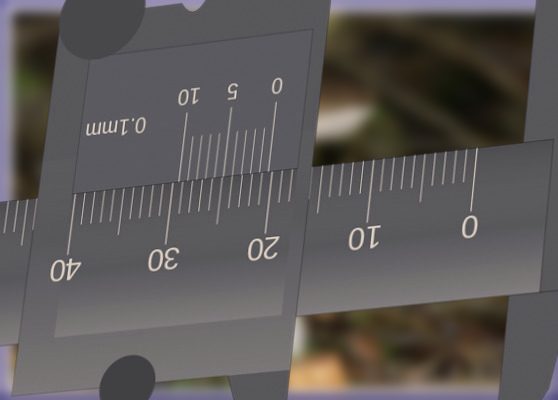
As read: **20.4** mm
